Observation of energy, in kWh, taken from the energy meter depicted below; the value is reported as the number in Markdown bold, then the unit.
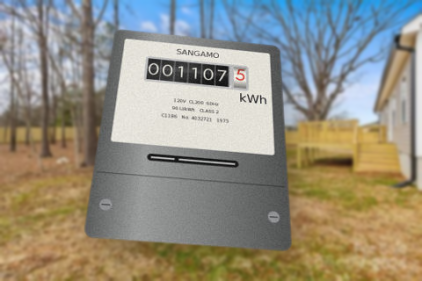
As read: **1107.5** kWh
